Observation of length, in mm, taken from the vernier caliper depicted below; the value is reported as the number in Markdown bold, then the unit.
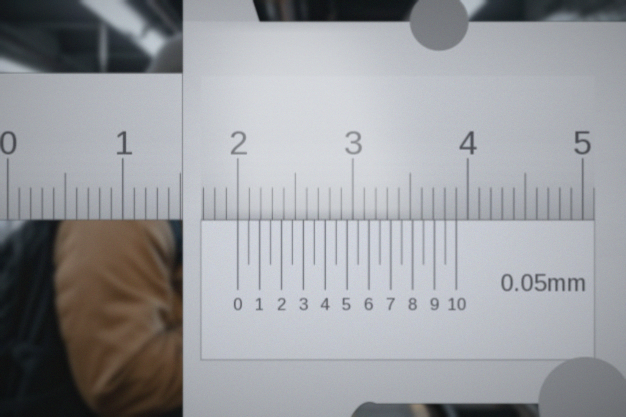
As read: **20.0** mm
